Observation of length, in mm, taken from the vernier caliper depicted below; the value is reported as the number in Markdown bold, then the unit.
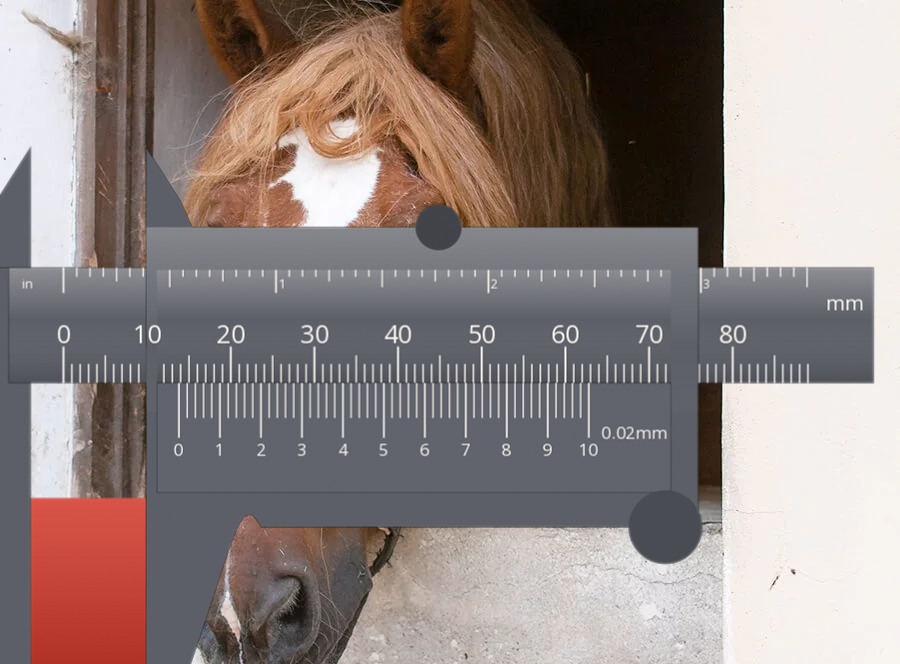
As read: **13.8** mm
